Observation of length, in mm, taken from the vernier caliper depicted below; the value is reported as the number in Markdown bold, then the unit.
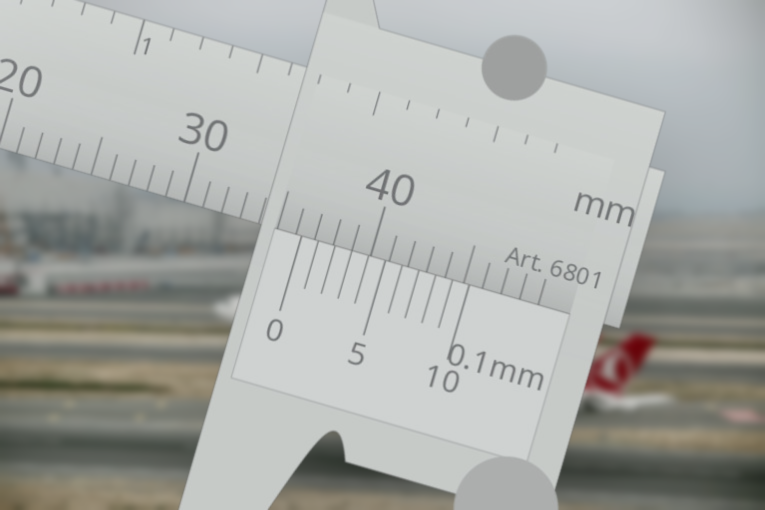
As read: **36.3** mm
